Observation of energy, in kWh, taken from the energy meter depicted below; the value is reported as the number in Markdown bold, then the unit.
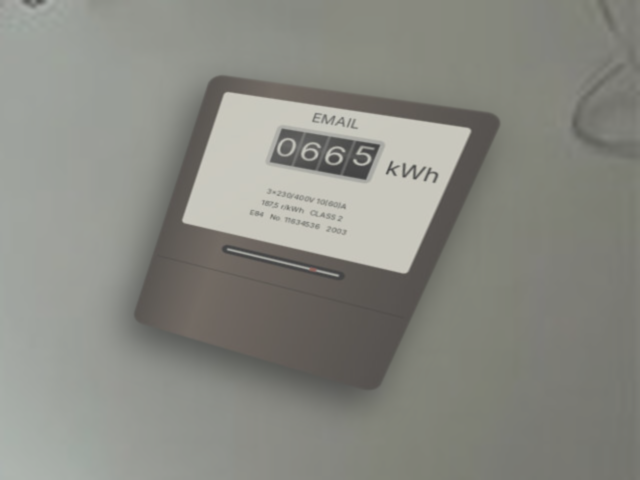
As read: **665** kWh
